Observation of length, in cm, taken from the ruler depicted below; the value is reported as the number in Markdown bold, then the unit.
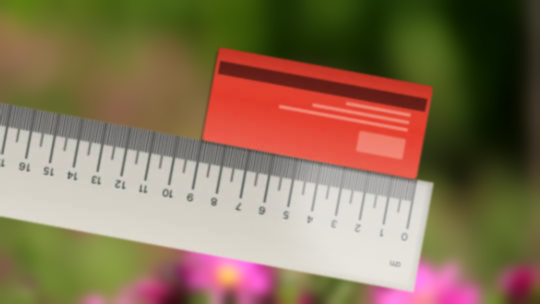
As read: **9** cm
